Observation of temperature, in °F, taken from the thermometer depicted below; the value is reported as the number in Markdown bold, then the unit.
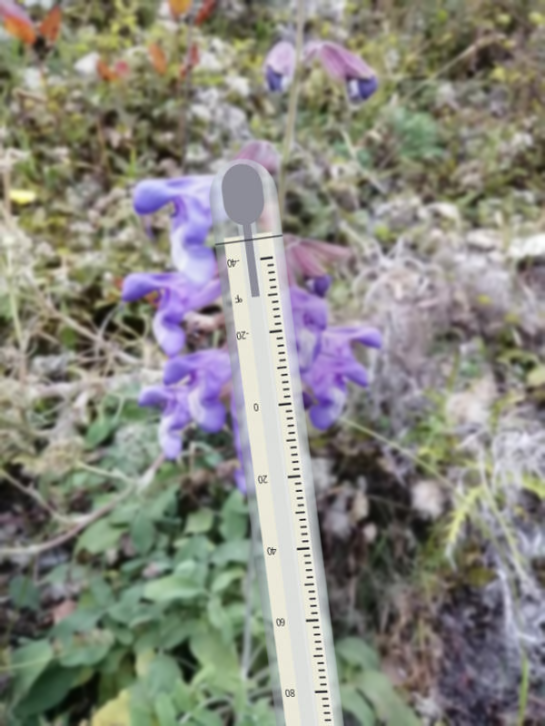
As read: **-30** °F
